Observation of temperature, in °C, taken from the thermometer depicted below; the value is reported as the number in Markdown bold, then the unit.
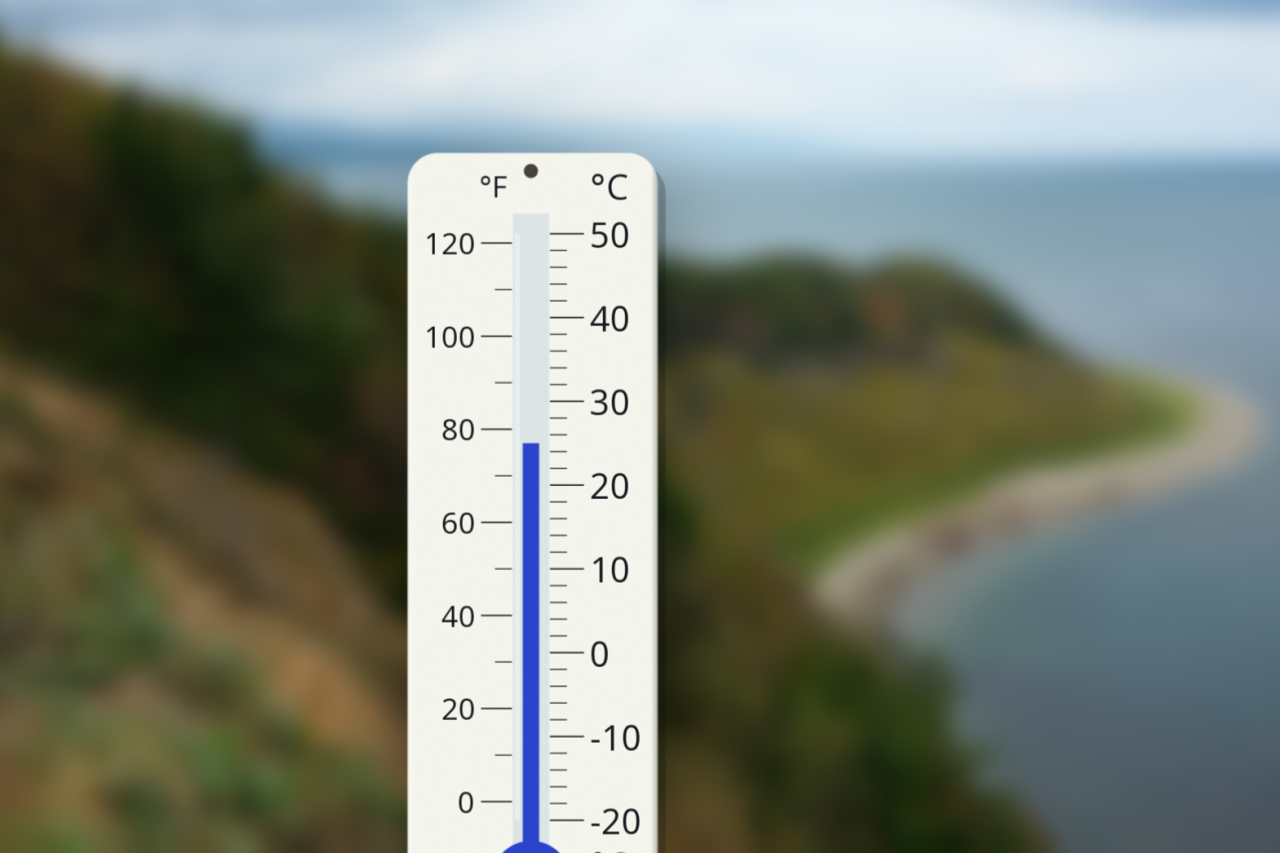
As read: **25** °C
